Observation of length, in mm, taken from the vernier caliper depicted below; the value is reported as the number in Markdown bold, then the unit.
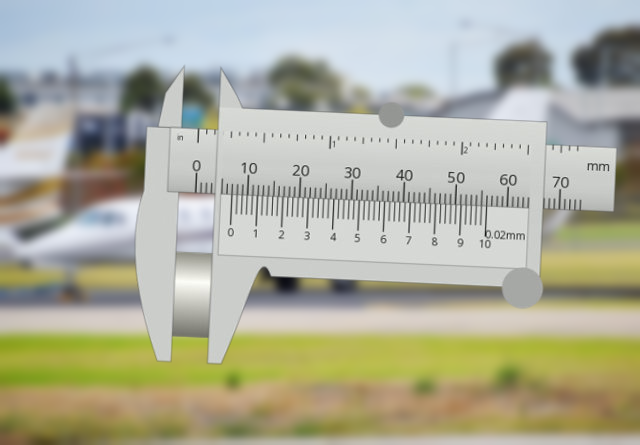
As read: **7.0** mm
